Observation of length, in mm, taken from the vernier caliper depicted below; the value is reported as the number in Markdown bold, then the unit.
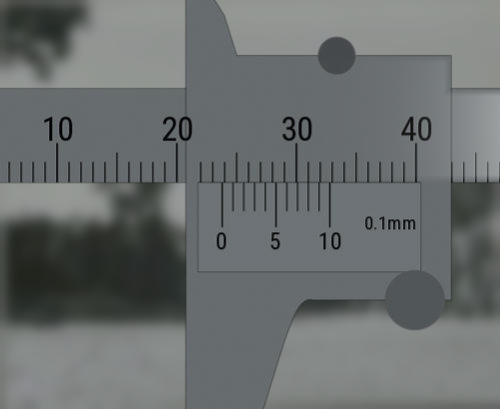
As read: **23.8** mm
